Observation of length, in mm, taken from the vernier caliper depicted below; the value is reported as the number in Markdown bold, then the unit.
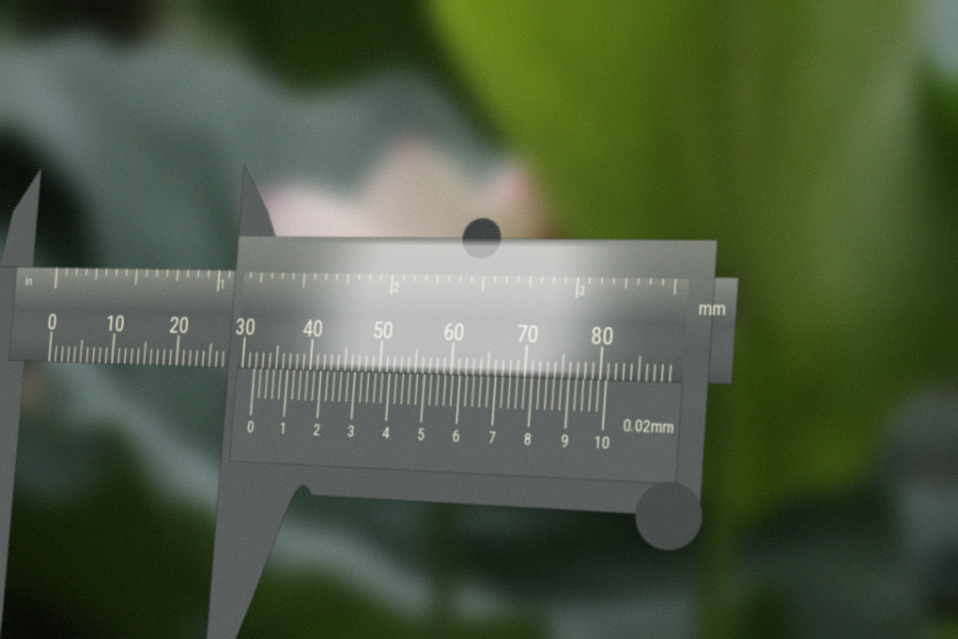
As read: **31.8** mm
